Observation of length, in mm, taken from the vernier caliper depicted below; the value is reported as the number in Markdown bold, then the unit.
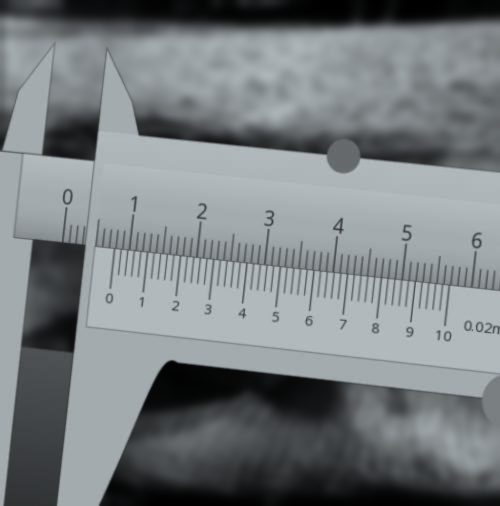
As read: **7.8** mm
